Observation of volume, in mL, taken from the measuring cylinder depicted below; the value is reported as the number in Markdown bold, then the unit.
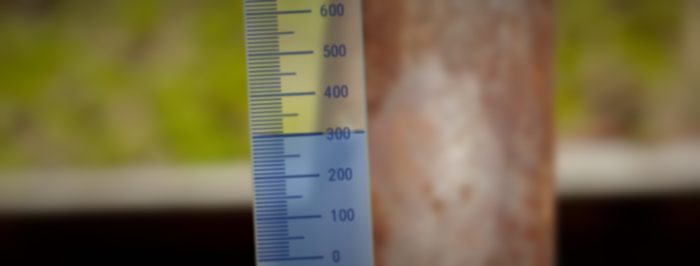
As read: **300** mL
